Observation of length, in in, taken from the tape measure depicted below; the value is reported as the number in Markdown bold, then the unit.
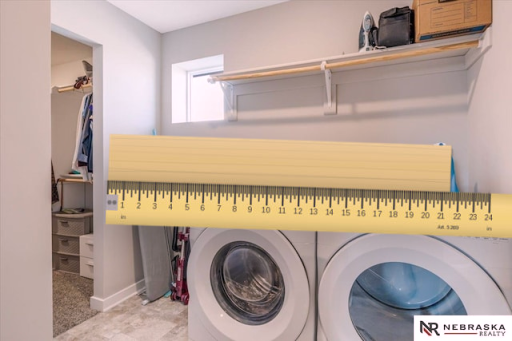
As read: **21.5** in
